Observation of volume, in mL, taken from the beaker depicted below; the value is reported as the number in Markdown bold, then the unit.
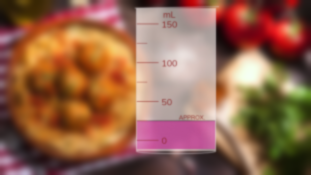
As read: **25** mL
